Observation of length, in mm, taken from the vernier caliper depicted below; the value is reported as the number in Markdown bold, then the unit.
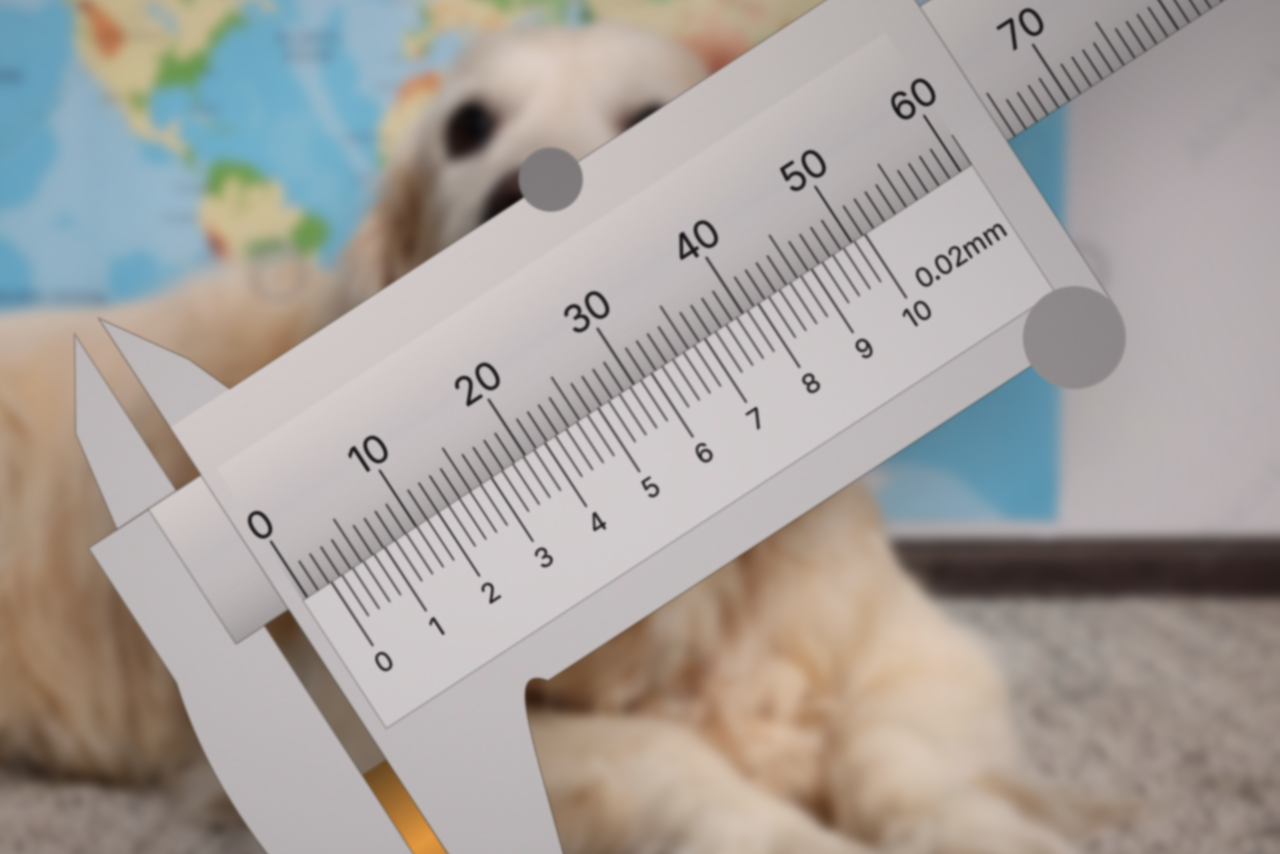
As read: **2.2** mm
